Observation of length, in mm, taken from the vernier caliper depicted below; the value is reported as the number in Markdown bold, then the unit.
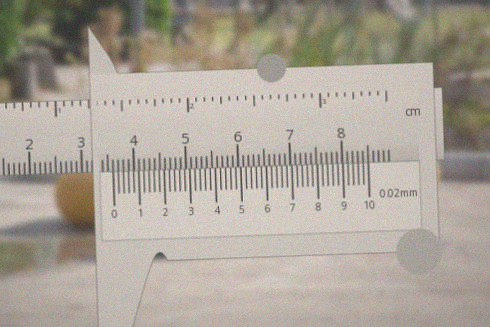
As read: **36.0** mm
